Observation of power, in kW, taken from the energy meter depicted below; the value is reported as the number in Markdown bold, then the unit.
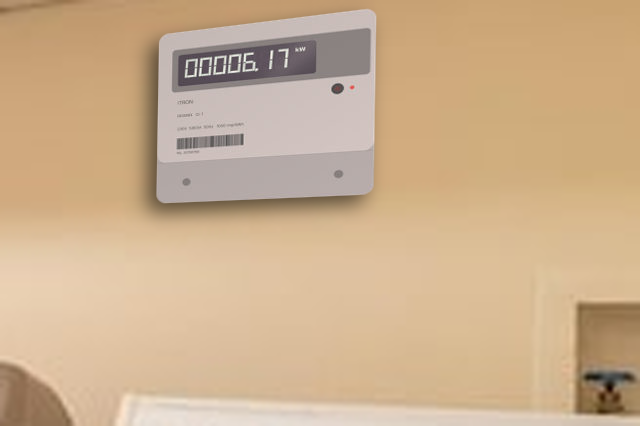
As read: **6.17** kW
